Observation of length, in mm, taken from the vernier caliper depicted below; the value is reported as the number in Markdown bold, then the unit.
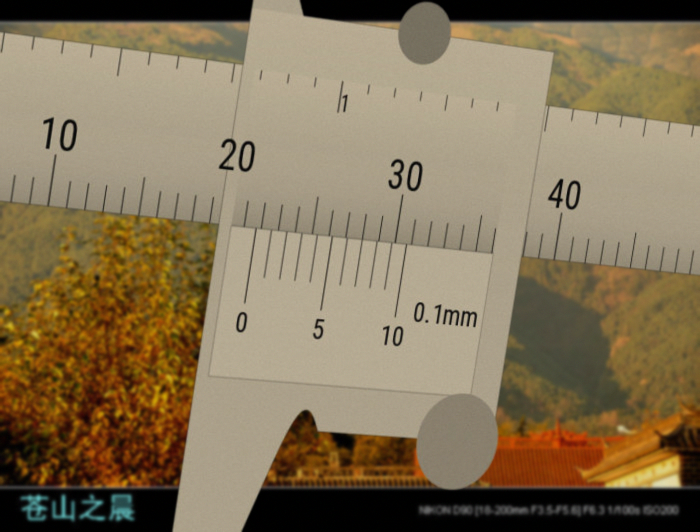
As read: **21.7** mm
